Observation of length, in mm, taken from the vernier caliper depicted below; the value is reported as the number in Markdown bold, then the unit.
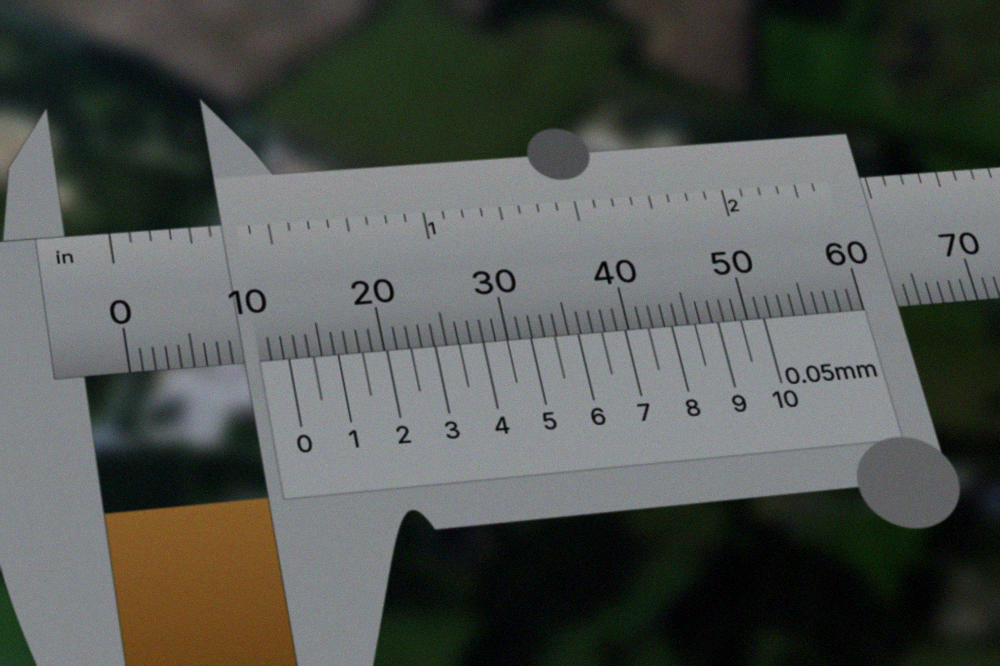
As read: **12.4** mm
